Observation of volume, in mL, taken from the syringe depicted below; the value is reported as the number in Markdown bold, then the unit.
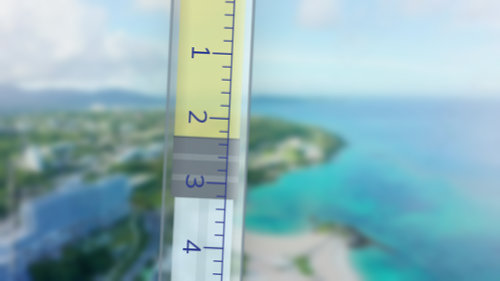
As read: **2.3** mL
